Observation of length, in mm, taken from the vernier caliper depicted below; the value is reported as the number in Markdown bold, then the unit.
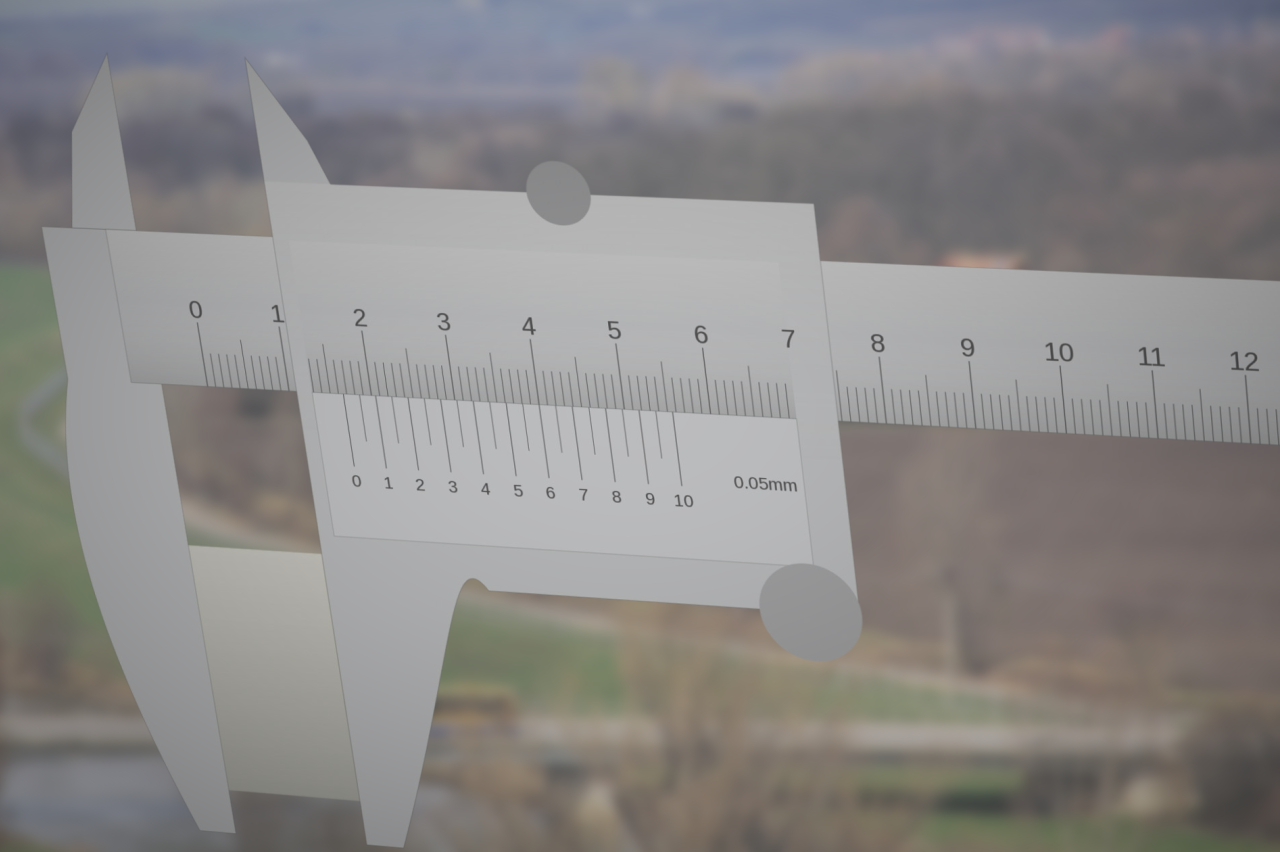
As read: **16.6** mm
